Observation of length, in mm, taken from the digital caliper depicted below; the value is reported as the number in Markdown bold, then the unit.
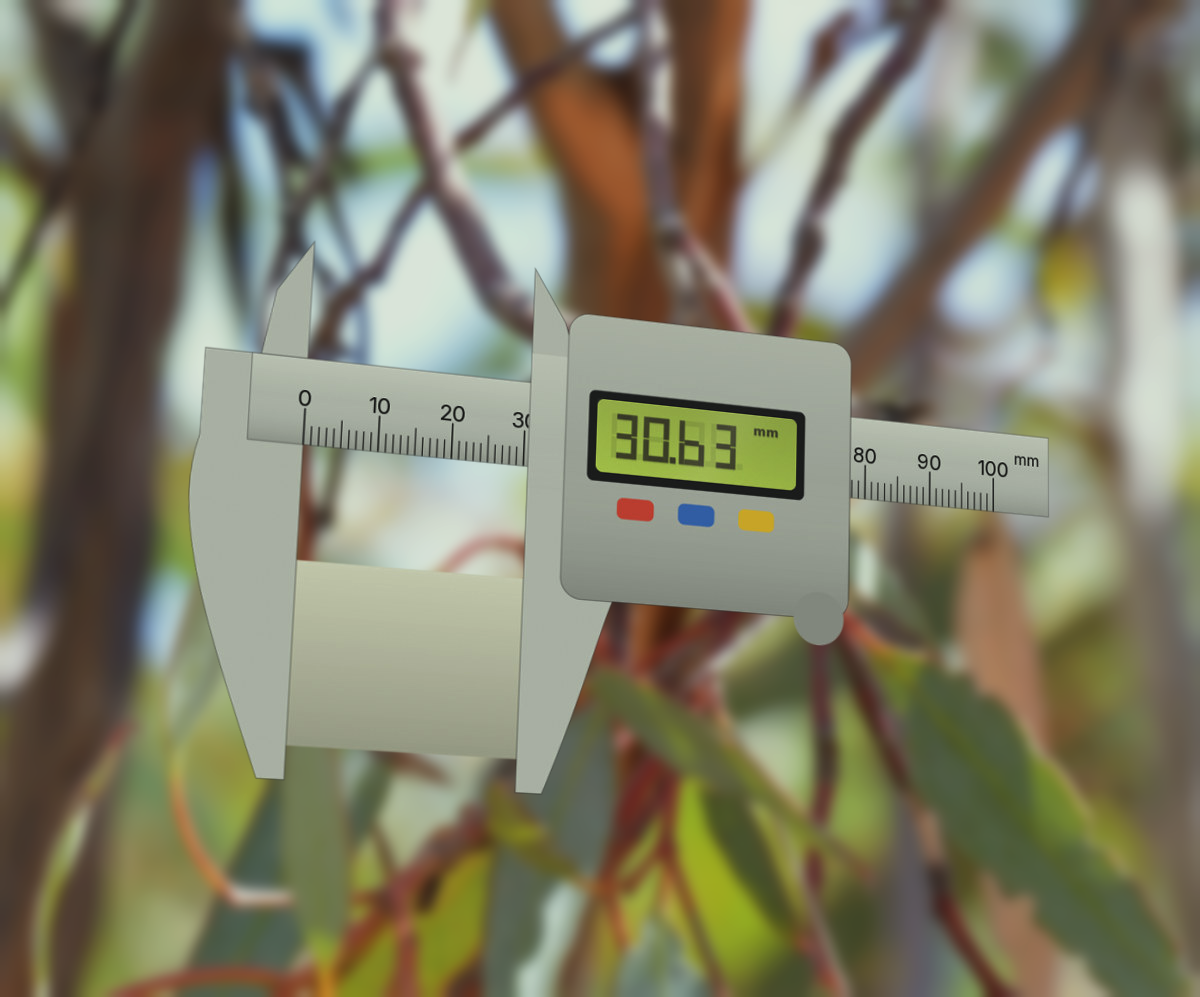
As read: **30.63** mm
